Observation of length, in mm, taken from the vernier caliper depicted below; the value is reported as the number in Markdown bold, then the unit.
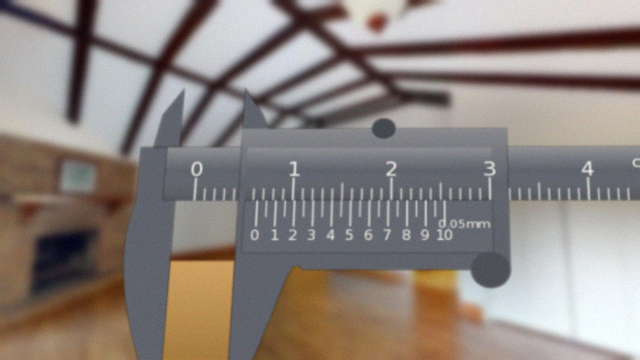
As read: **6.4** mm
